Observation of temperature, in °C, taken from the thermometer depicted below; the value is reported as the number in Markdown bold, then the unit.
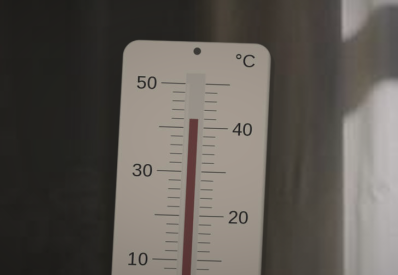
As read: **42** °C
